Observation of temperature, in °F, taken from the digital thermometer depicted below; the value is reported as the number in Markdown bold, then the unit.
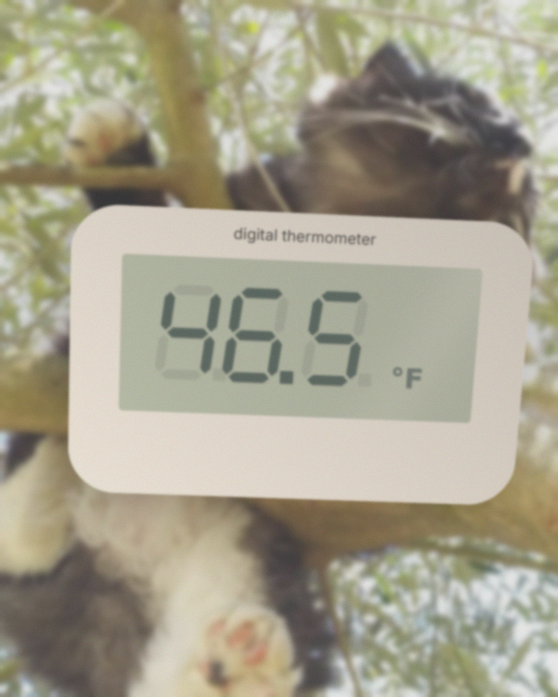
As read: **46.5** °F
